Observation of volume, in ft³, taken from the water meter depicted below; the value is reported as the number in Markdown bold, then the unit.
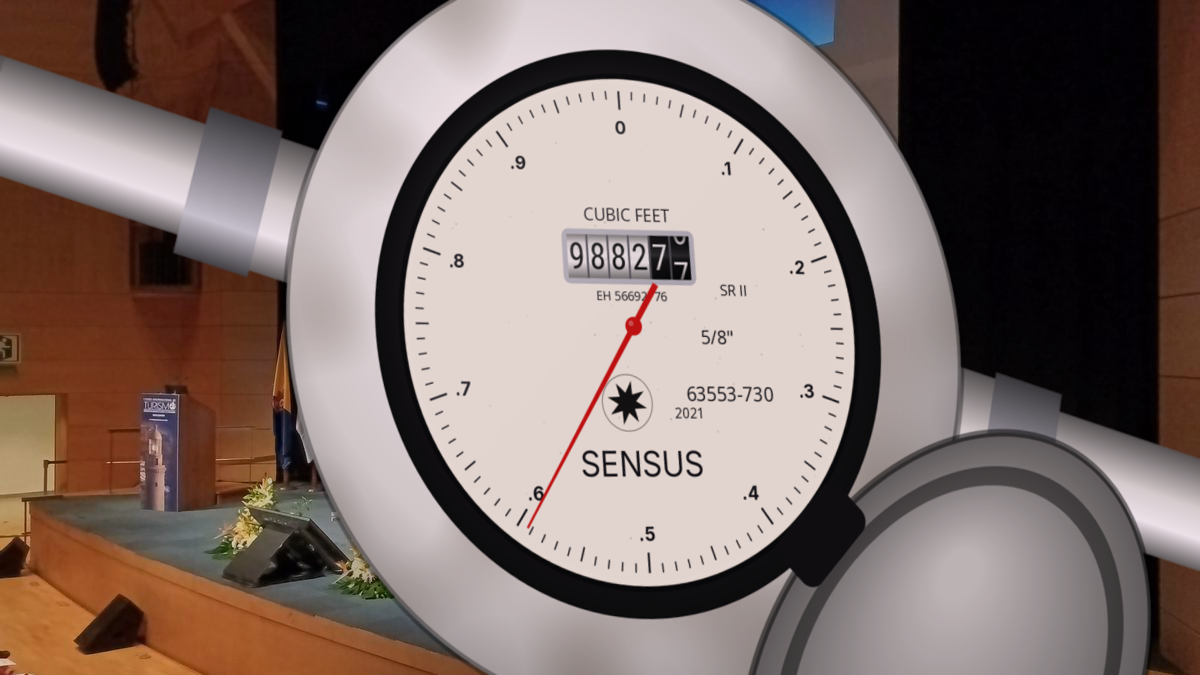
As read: **988276.59** ft³
